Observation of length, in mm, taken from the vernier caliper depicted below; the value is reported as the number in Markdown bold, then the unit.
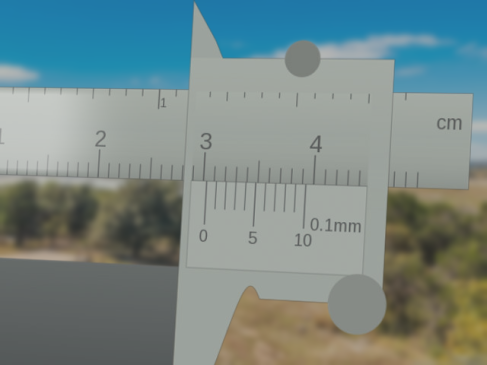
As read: **30.3** mm
